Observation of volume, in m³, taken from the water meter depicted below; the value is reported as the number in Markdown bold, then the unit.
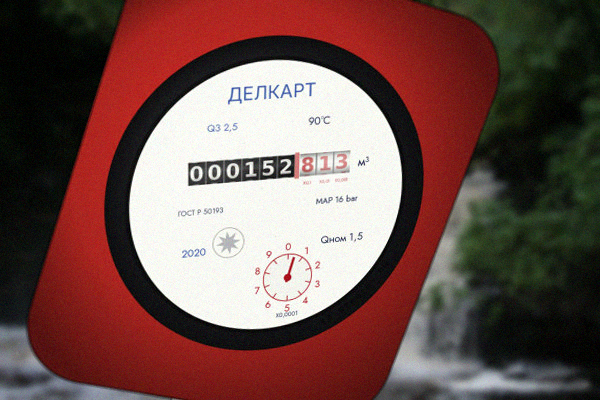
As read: **152.8130** m³
